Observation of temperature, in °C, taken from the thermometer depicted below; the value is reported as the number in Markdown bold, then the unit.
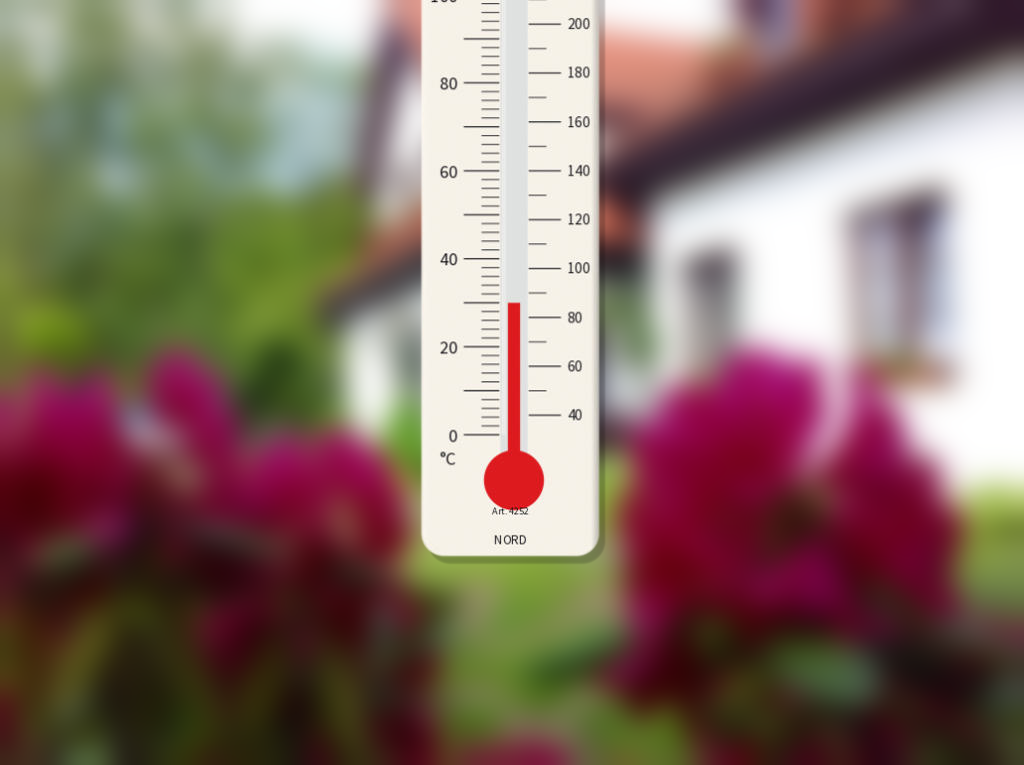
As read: **30** °C
